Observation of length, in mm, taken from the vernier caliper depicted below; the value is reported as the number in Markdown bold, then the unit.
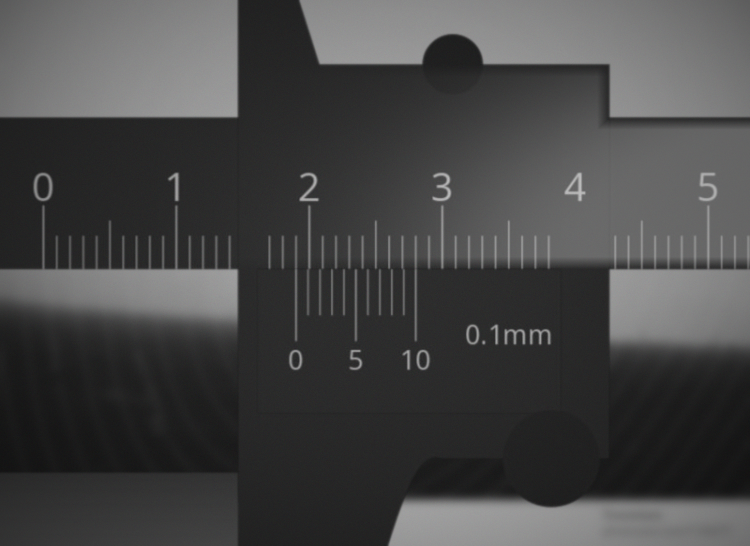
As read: **19.0** mm
